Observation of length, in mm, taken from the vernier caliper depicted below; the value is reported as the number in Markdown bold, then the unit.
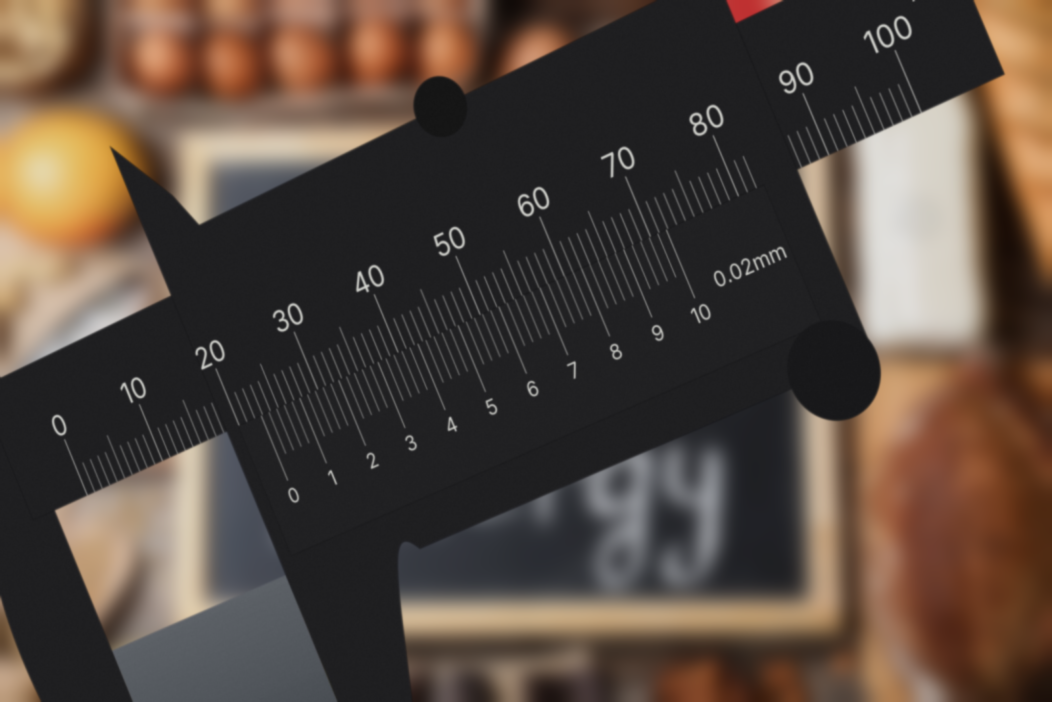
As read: **22.8** mm
